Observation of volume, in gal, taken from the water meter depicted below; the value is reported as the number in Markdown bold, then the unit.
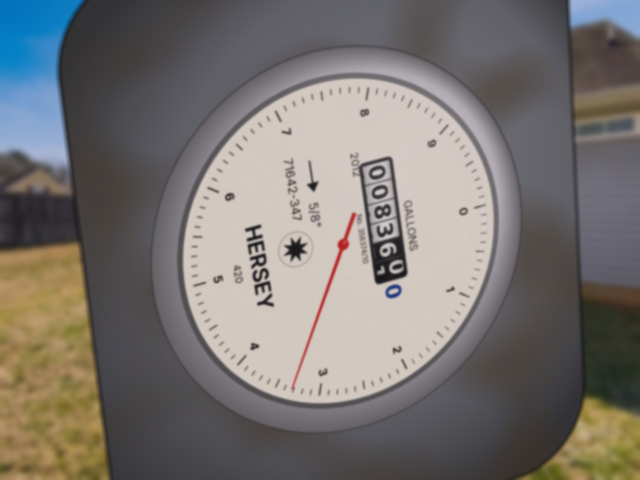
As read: **83603.3** gal
